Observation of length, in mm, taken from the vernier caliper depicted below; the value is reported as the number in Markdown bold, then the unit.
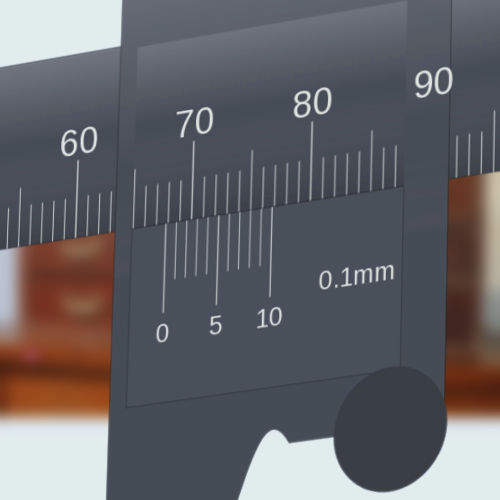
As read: **67.8** mm
